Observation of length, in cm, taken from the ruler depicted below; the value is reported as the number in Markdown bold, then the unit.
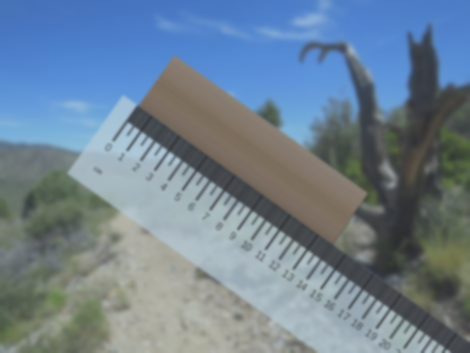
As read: **14** cm
